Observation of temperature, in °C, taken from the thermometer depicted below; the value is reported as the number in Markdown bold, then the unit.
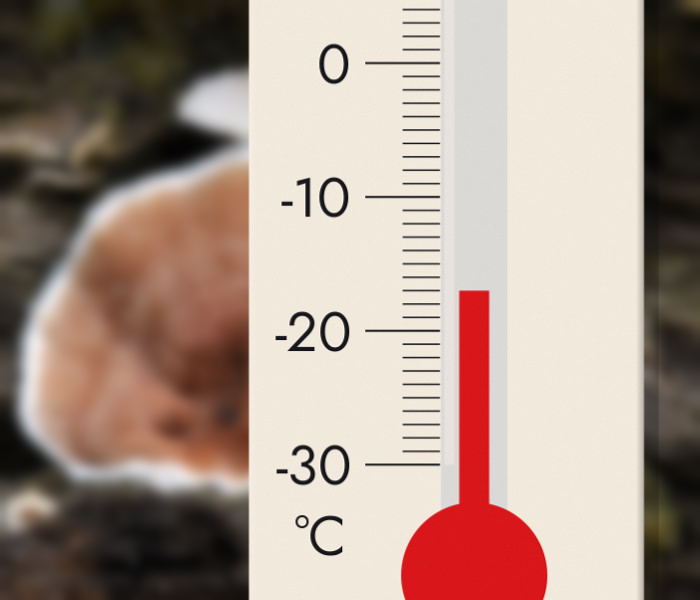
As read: **-17** °C
